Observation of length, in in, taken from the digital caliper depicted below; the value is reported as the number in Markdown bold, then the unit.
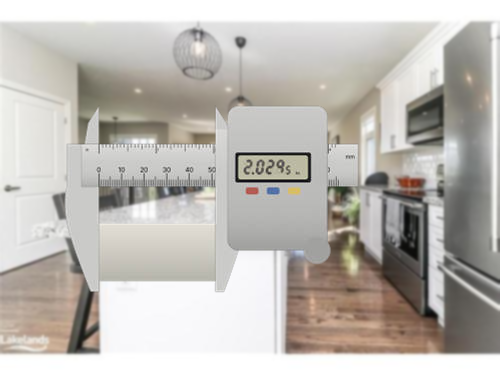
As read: **2.0295** in
